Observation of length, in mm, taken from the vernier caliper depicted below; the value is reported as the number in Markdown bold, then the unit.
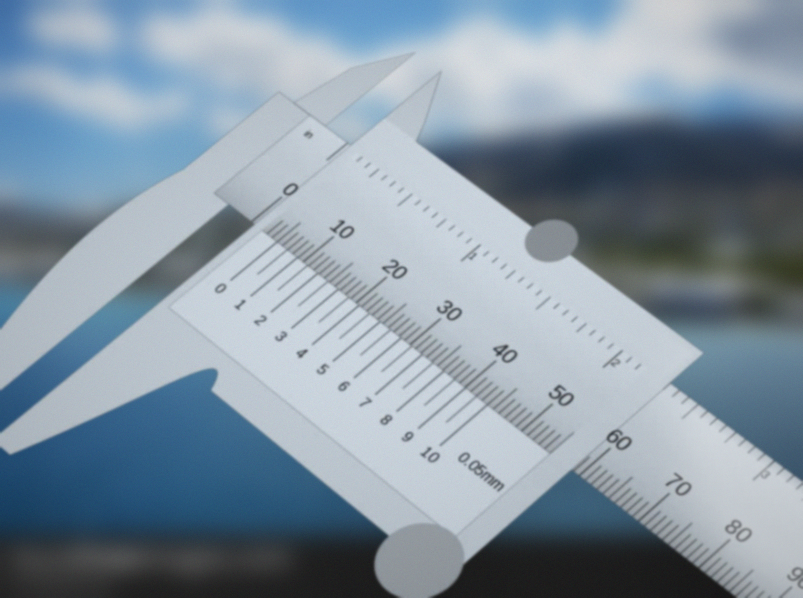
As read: **5.0** mm
